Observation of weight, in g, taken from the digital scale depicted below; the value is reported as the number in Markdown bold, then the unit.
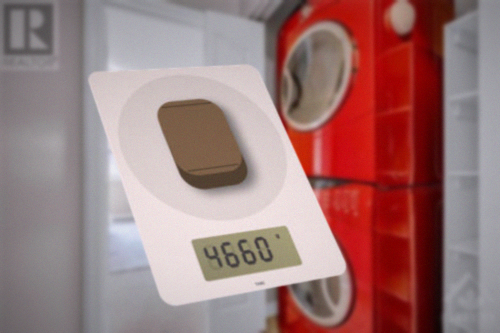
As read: **4660** g
